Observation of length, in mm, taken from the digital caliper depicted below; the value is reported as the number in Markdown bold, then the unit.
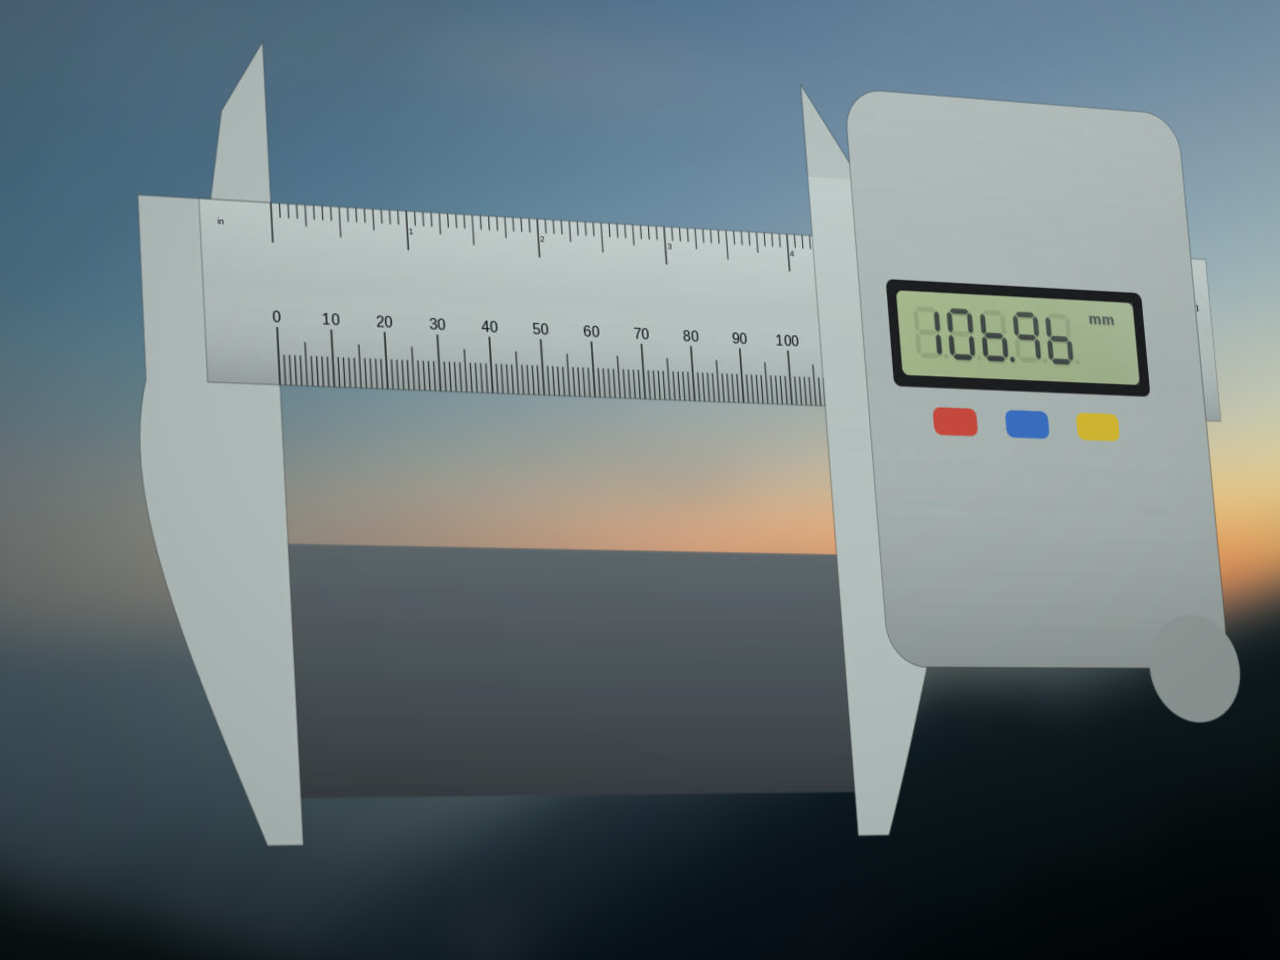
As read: **106.96** mm
